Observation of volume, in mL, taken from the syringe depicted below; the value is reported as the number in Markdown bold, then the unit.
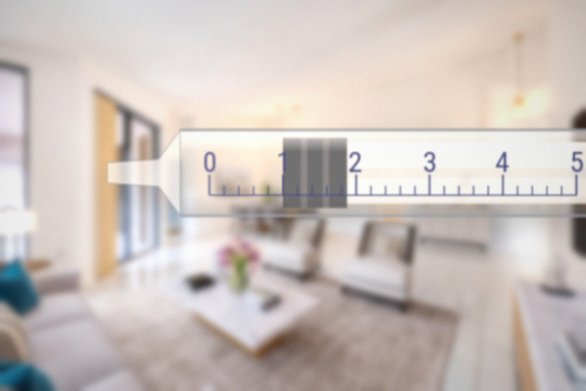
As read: **1** mL
